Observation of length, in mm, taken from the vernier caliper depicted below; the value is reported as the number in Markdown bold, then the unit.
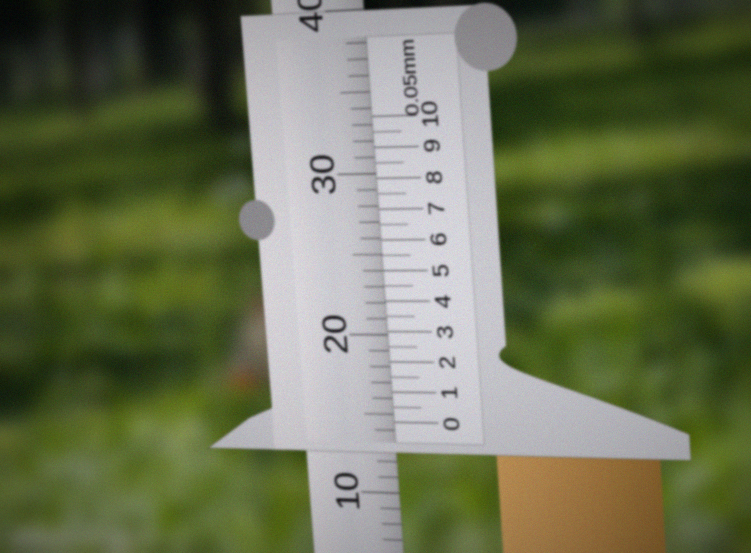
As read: **14.5** mm
